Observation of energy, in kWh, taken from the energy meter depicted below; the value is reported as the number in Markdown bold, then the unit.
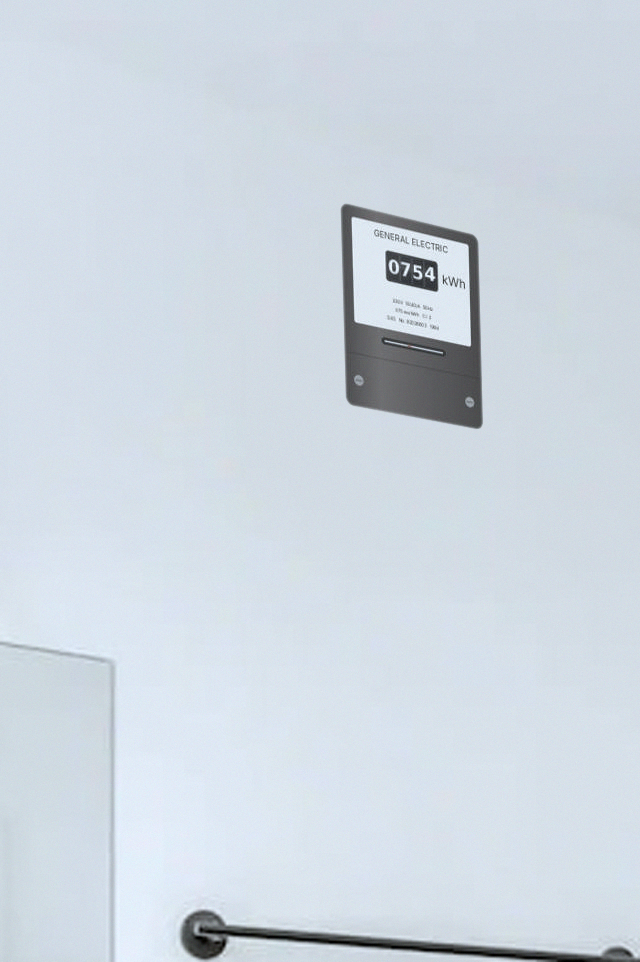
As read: **754** kWh
